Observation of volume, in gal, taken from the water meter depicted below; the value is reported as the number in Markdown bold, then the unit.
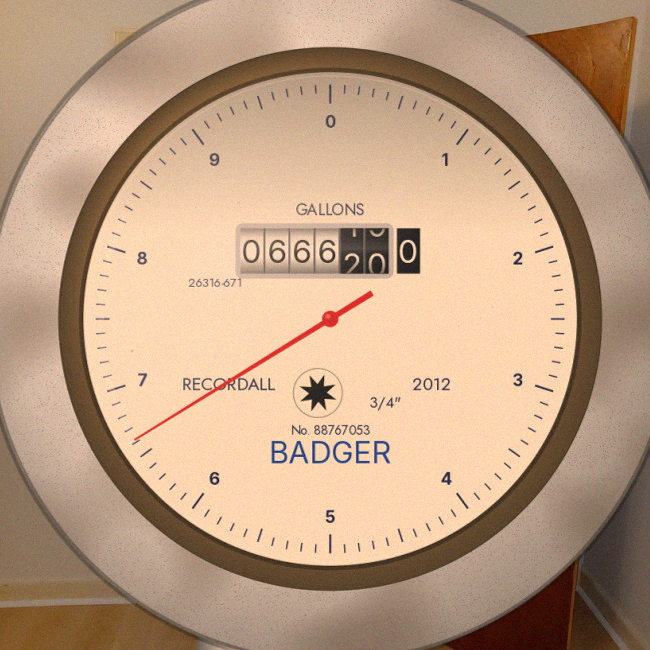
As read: **666196.6** gal
